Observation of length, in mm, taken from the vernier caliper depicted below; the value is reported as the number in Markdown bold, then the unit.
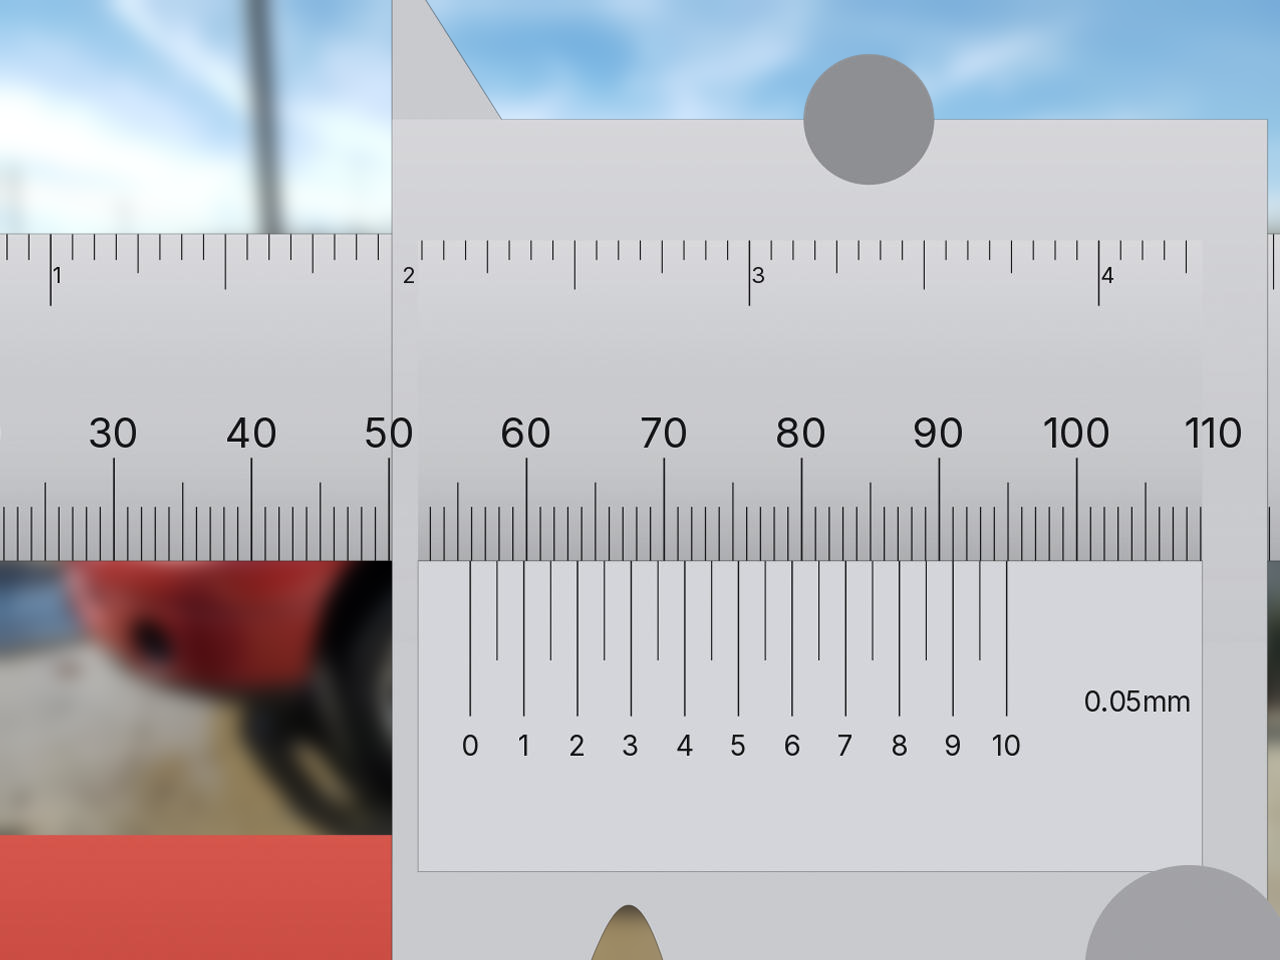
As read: **55.9** mm
